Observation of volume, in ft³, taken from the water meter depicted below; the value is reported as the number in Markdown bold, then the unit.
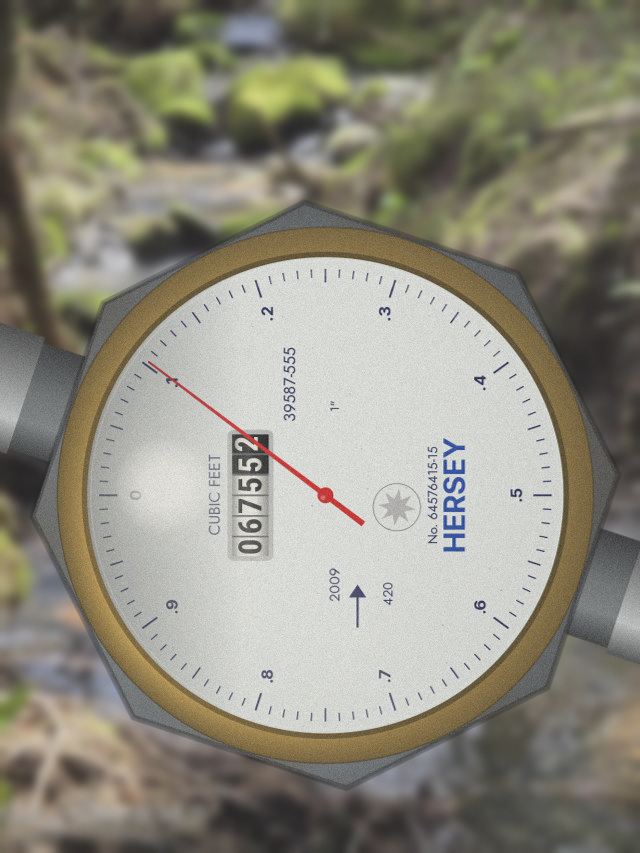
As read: **67552.10** ft³
